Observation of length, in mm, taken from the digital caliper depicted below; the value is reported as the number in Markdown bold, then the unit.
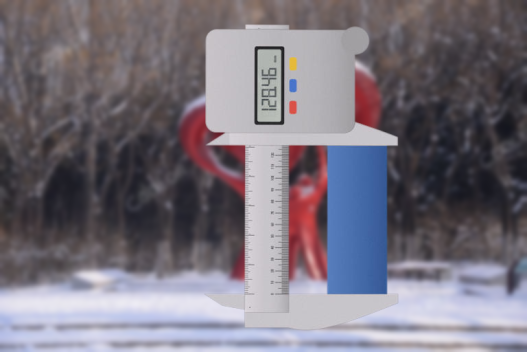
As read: **128.46** mm
